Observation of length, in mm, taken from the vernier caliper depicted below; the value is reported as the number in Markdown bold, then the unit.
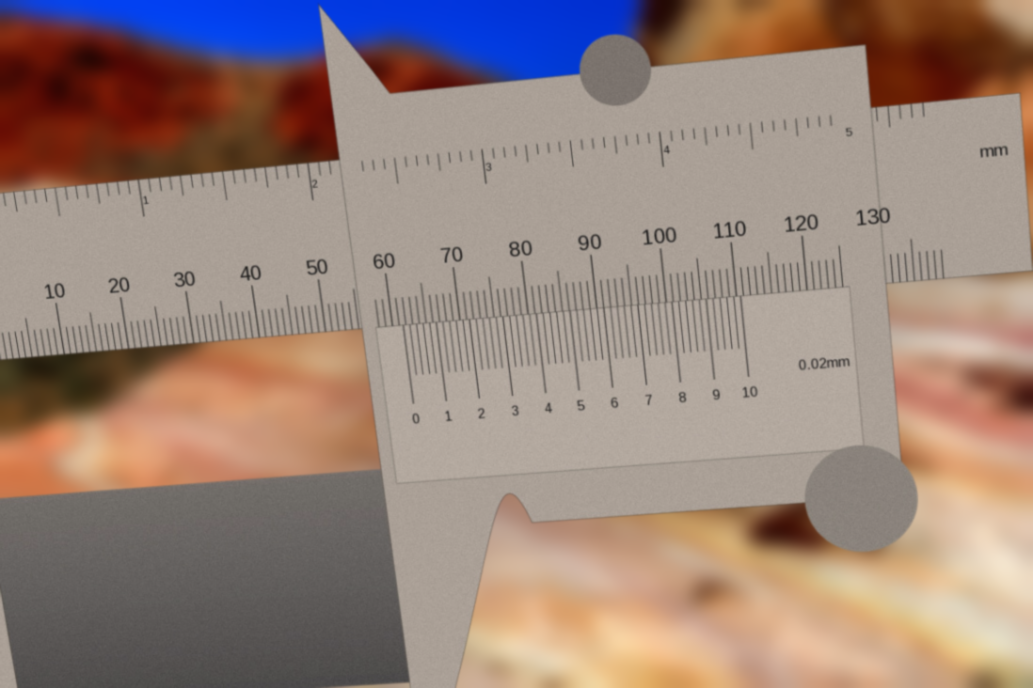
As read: **61.6** mm
